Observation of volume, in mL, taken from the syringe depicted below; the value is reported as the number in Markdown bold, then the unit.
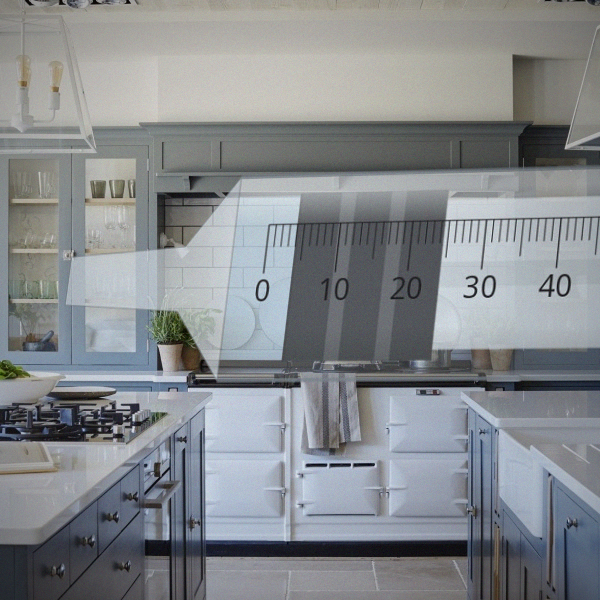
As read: **4** mL
